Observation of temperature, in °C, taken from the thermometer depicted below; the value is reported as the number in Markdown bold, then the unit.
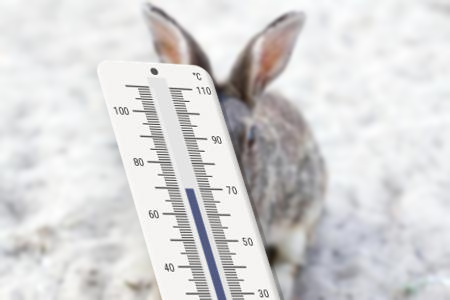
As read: **70** °C
